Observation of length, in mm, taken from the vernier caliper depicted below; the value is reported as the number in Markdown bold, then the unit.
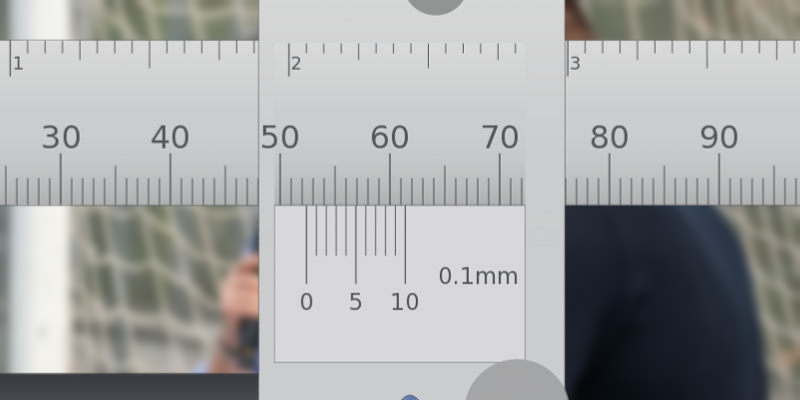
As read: **52.4** mm
